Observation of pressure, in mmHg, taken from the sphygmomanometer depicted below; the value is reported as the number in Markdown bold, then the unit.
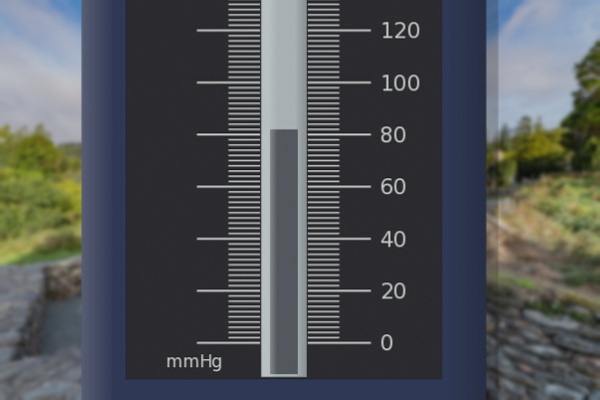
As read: **82** mmHg
